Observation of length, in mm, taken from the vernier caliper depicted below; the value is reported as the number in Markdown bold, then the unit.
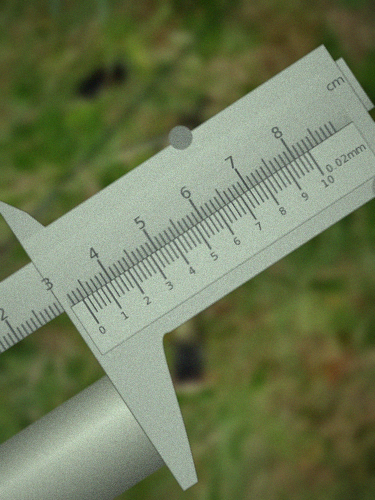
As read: **33.8** mm
